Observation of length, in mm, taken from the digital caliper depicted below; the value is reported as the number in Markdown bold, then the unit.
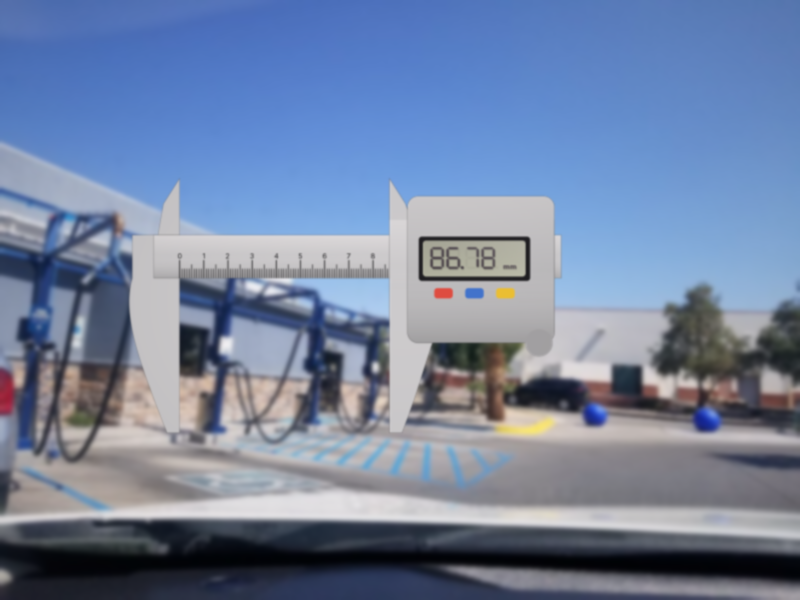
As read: **86.78** mm
